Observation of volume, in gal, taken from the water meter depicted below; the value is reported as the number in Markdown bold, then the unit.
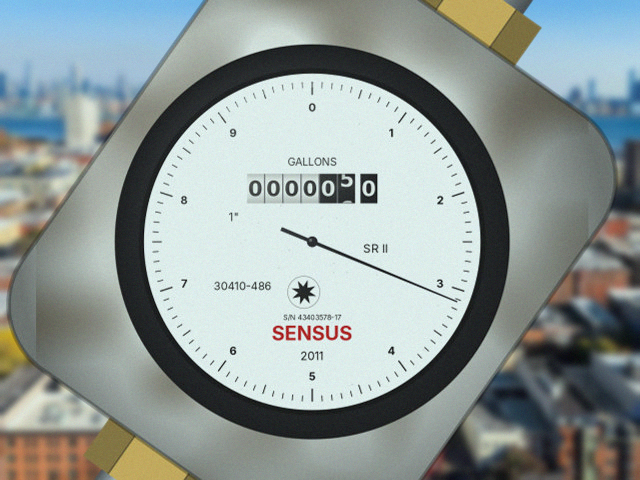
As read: **53.1** gal
